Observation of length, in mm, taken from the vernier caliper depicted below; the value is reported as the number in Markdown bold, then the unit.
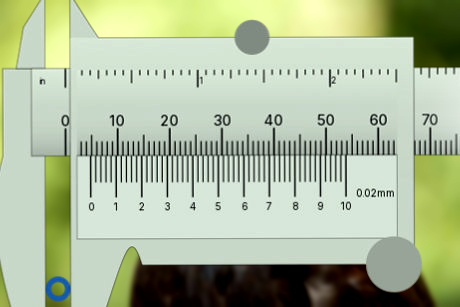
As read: **4.8** mm
